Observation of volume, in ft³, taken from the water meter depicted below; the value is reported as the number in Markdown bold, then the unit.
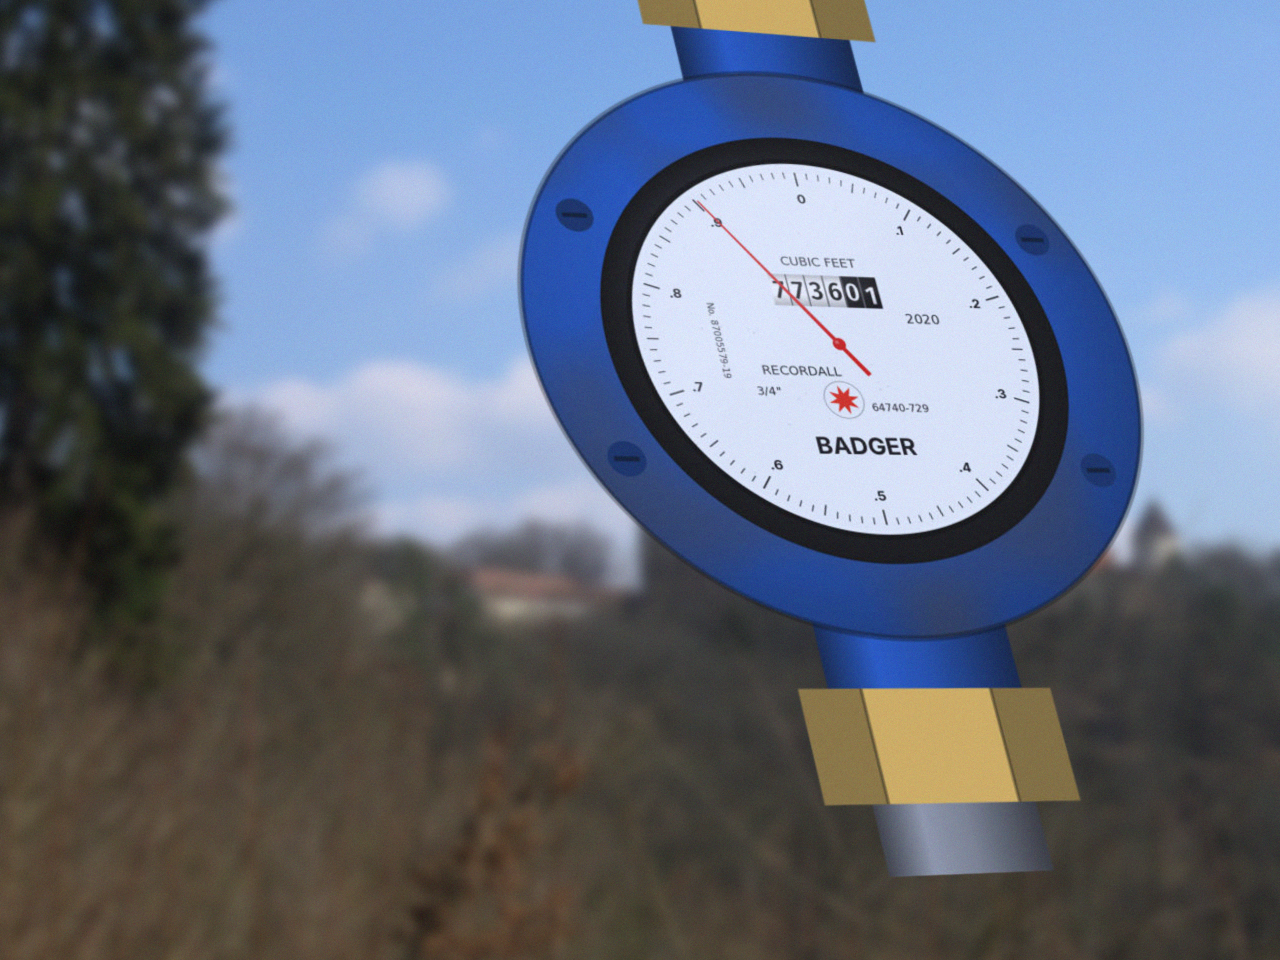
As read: **773600.90** ft³
